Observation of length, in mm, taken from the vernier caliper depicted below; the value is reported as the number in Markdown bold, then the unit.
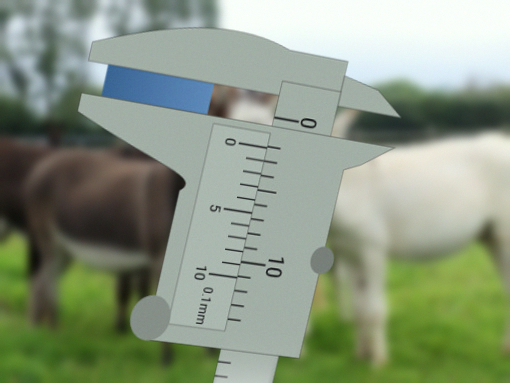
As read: **2.1** mm
